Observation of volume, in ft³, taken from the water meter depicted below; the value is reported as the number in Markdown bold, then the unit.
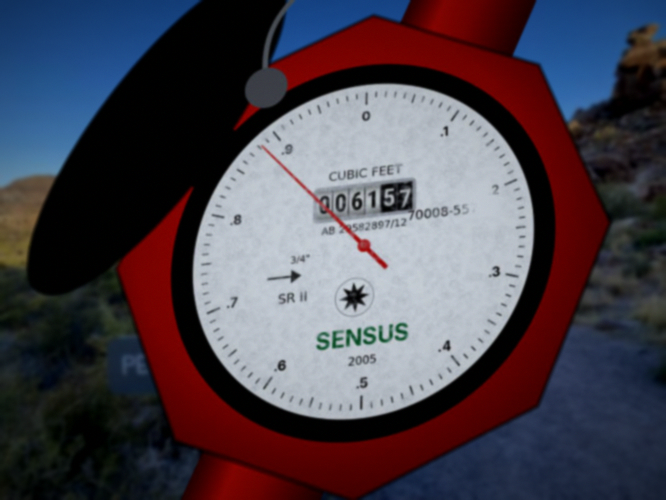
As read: **6156.88** ft³
